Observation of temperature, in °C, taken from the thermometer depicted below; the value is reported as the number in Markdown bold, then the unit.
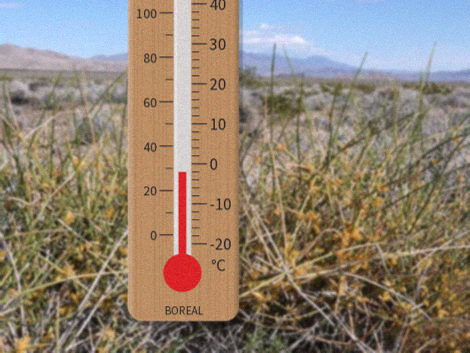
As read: **-2** °C
